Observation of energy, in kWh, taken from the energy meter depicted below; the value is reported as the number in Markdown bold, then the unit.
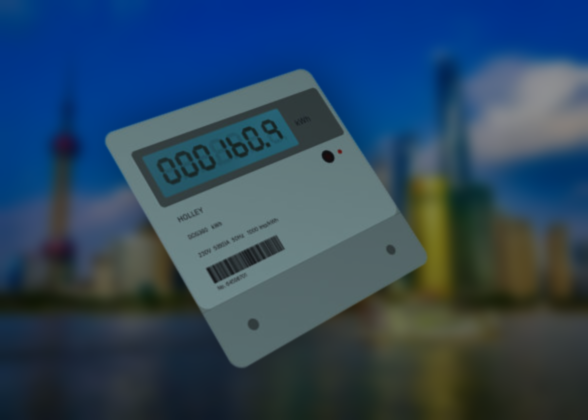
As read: **160.9** kWh
